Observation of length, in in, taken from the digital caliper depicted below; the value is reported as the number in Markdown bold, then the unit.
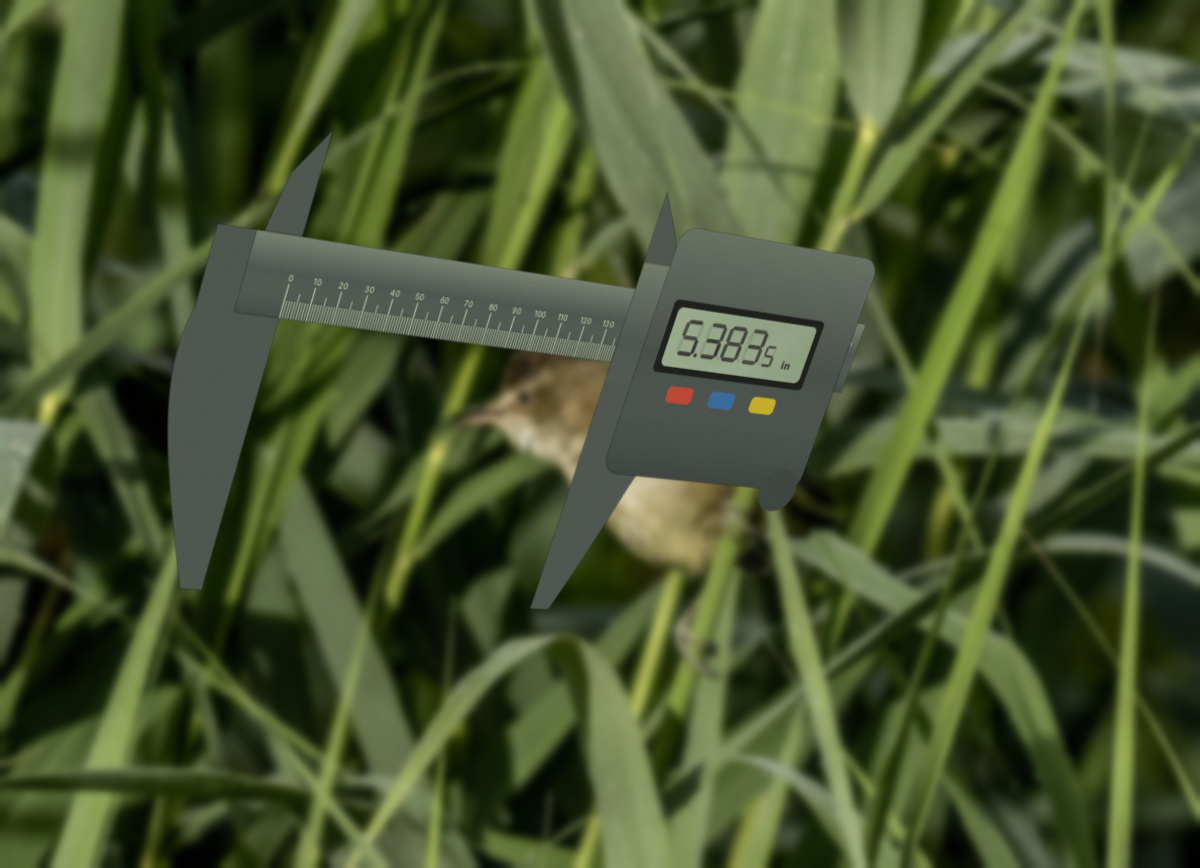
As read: **5.3835** in
